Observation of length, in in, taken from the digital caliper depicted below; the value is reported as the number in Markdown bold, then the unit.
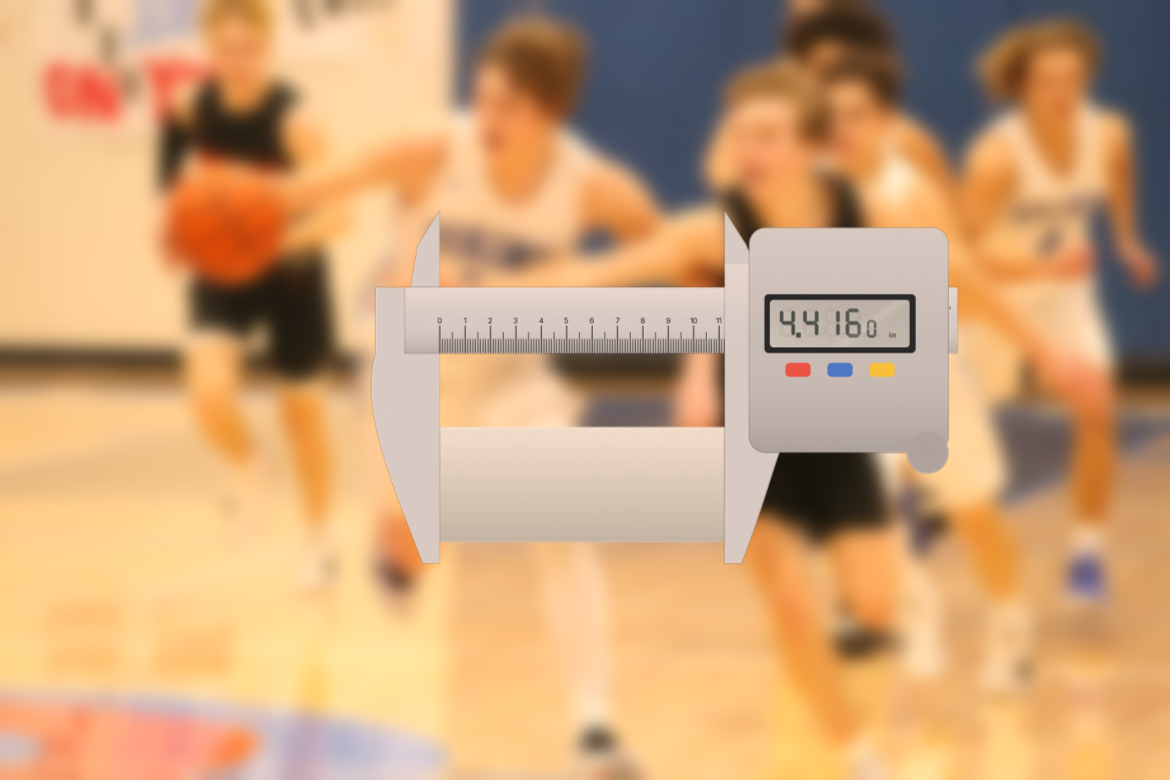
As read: **4.4160** in
